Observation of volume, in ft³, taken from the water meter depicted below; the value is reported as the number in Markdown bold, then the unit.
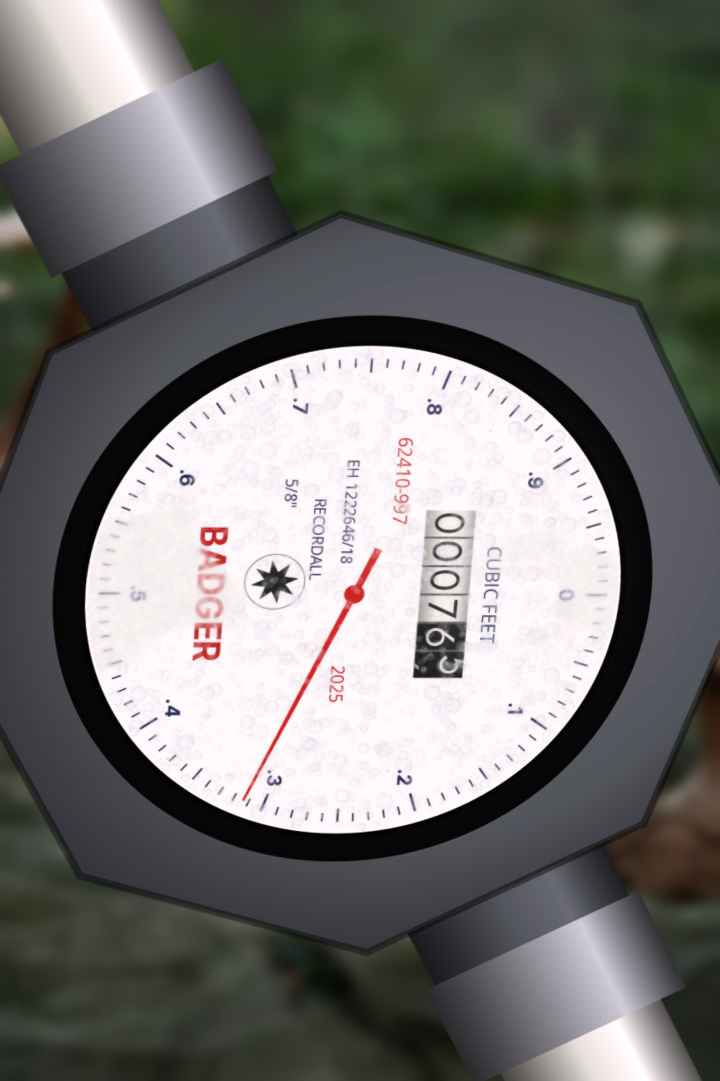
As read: **765.31** ft³
